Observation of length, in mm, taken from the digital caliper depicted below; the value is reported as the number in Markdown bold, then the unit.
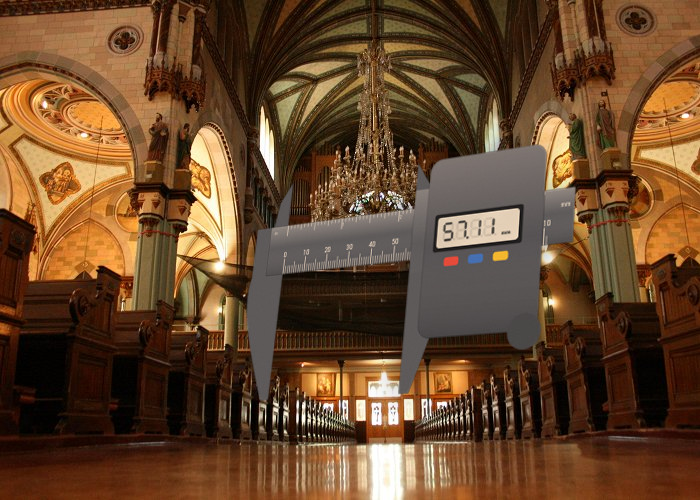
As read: **57.11** mm
